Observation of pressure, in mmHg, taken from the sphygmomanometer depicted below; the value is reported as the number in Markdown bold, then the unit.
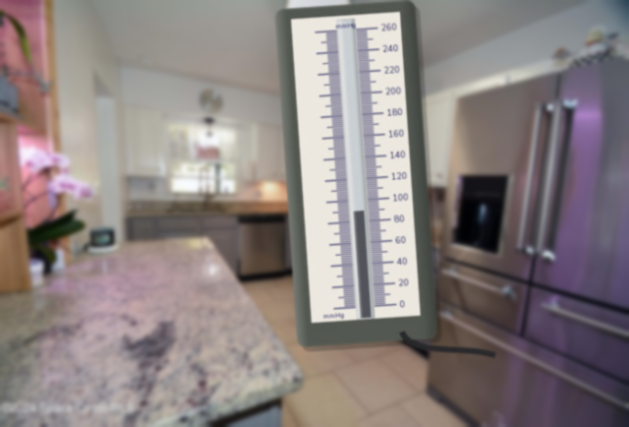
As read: **90** mmHg
